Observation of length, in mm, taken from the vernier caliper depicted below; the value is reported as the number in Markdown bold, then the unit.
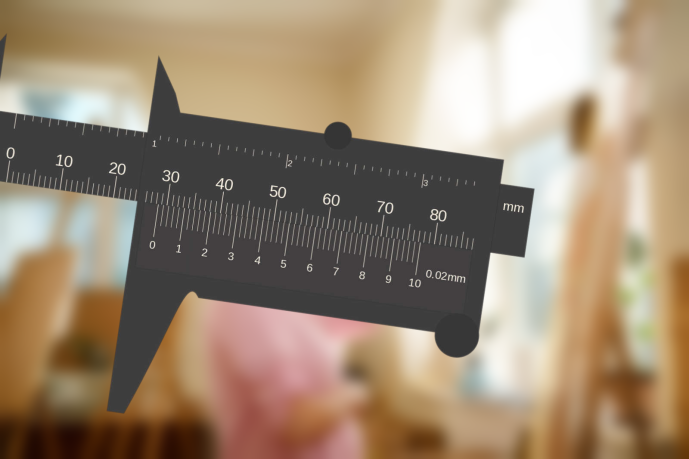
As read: **28.4** mm
